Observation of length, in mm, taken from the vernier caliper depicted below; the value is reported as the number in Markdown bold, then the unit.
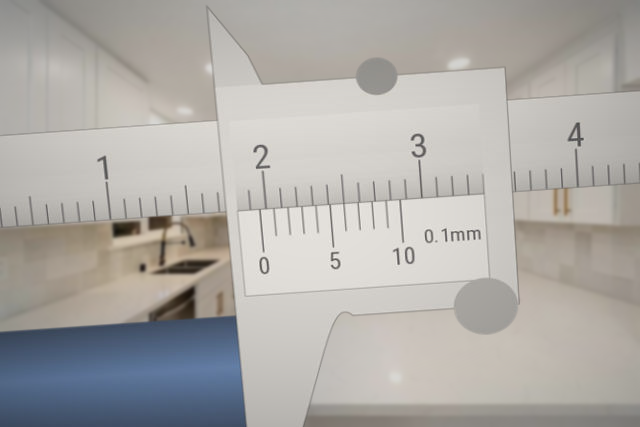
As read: **19.6** mm
